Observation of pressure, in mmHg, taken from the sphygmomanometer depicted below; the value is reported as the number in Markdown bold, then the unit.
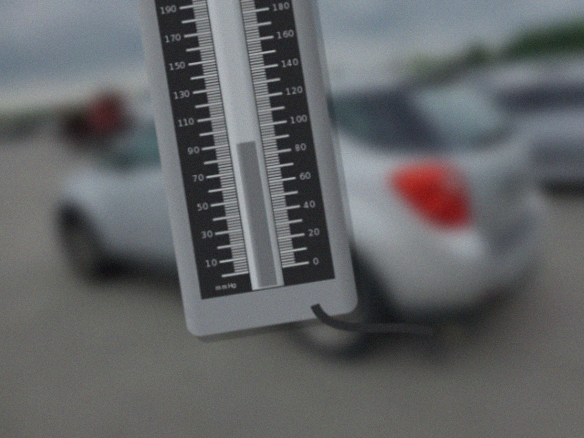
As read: **90** mmHg
